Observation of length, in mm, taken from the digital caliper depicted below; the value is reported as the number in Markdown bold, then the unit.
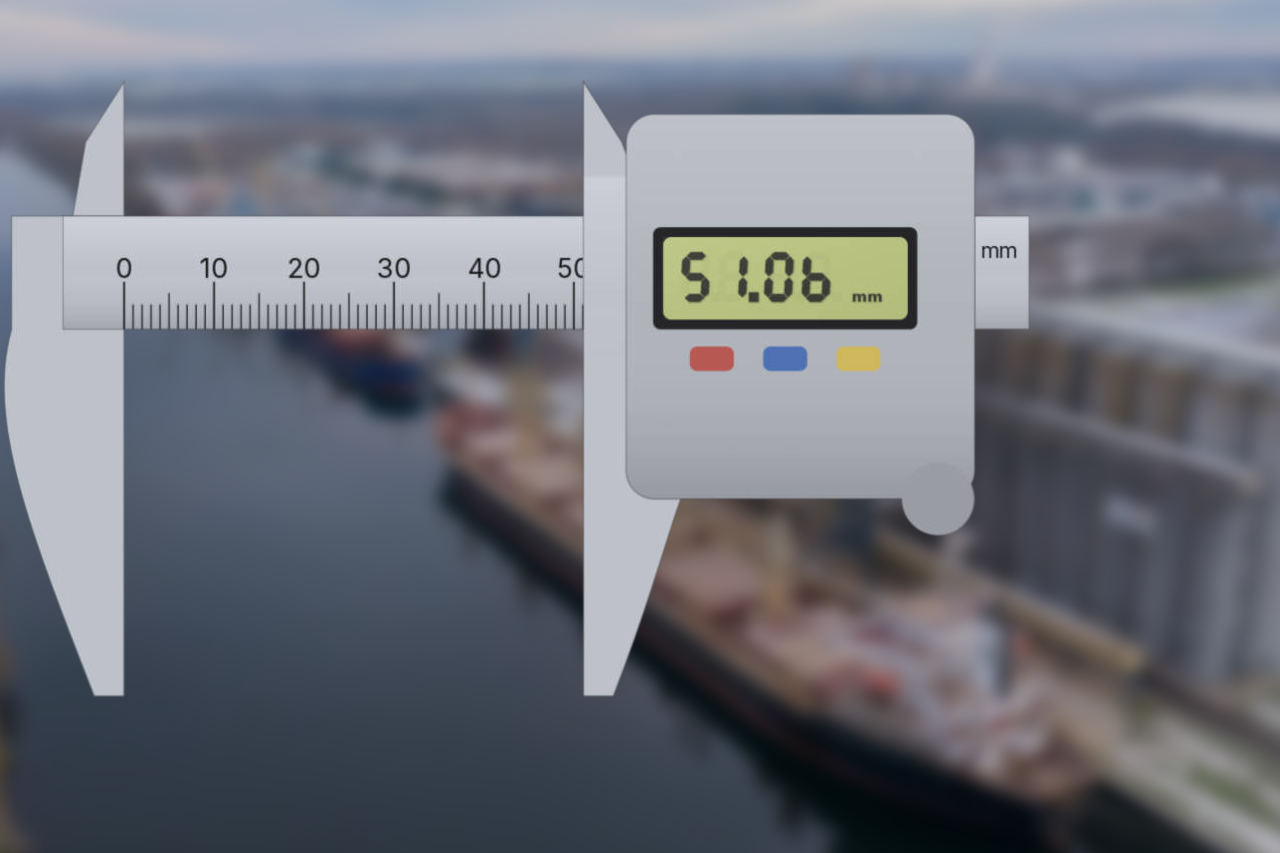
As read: **51.06** mm
